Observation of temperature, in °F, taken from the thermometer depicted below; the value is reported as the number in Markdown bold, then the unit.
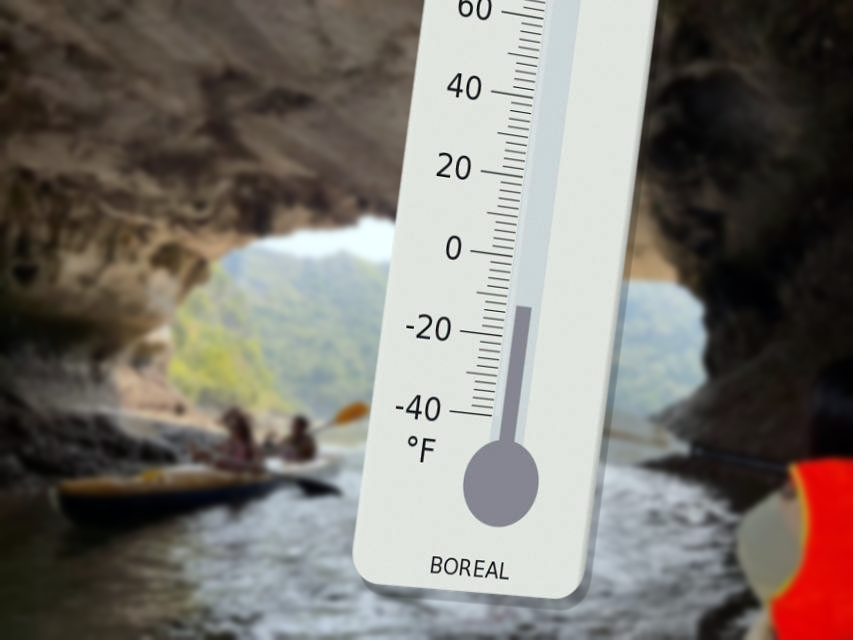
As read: **-12** °F
